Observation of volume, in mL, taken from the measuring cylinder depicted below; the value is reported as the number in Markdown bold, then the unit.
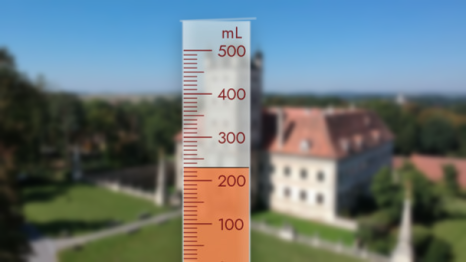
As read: **230** mL
